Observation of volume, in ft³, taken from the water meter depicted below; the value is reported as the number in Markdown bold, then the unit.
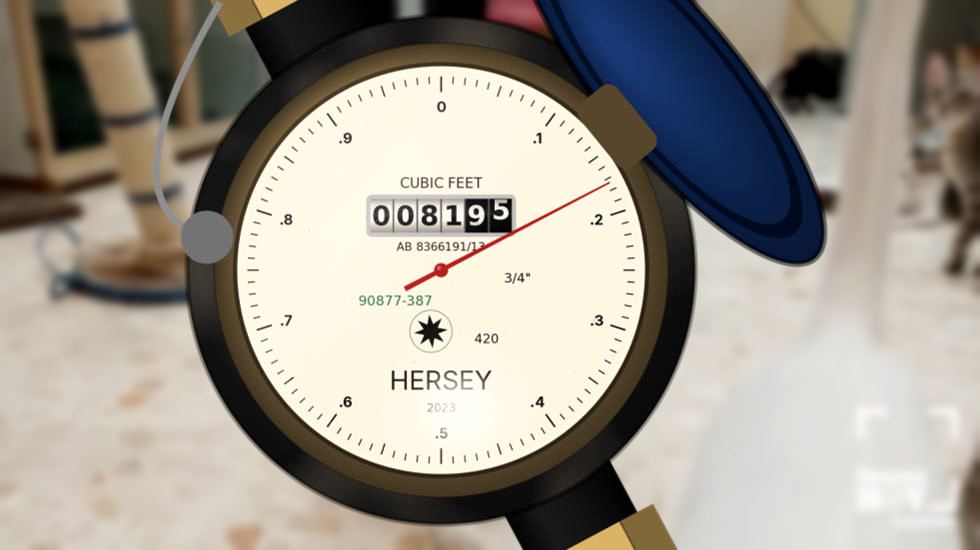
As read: **8195.17** ft³
